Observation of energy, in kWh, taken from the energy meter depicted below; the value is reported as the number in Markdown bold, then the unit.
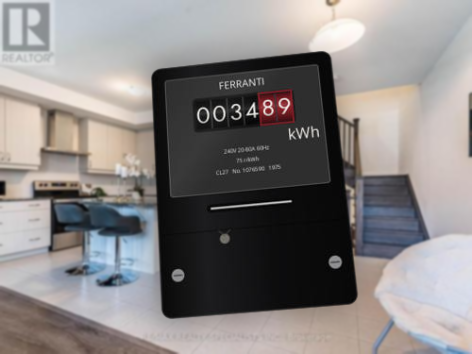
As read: **34.89** kWh
